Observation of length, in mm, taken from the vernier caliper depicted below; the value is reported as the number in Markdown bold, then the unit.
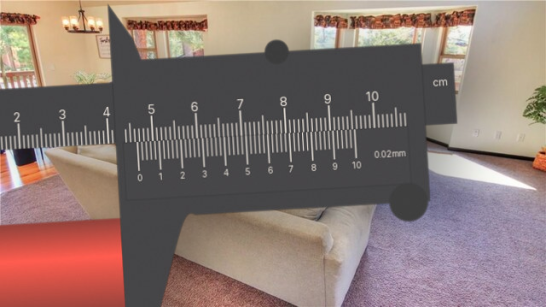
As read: **46.5** mm
